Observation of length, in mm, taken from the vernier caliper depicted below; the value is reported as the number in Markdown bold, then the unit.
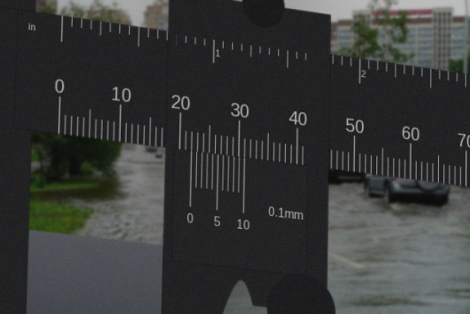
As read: **22.0** mm
